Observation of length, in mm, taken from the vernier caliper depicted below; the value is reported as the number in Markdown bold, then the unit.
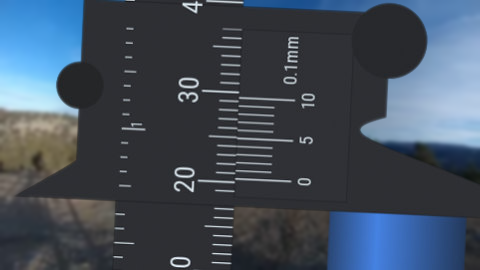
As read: **20.4** mm
